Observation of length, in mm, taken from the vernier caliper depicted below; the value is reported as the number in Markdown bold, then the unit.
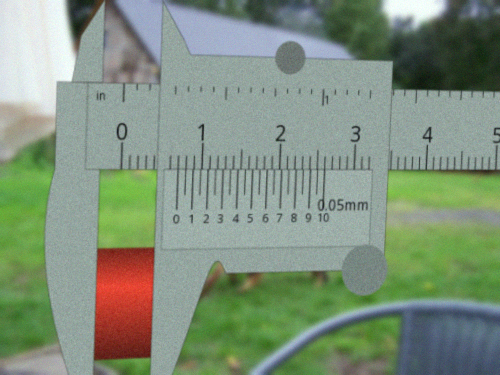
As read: **7.0** mm
